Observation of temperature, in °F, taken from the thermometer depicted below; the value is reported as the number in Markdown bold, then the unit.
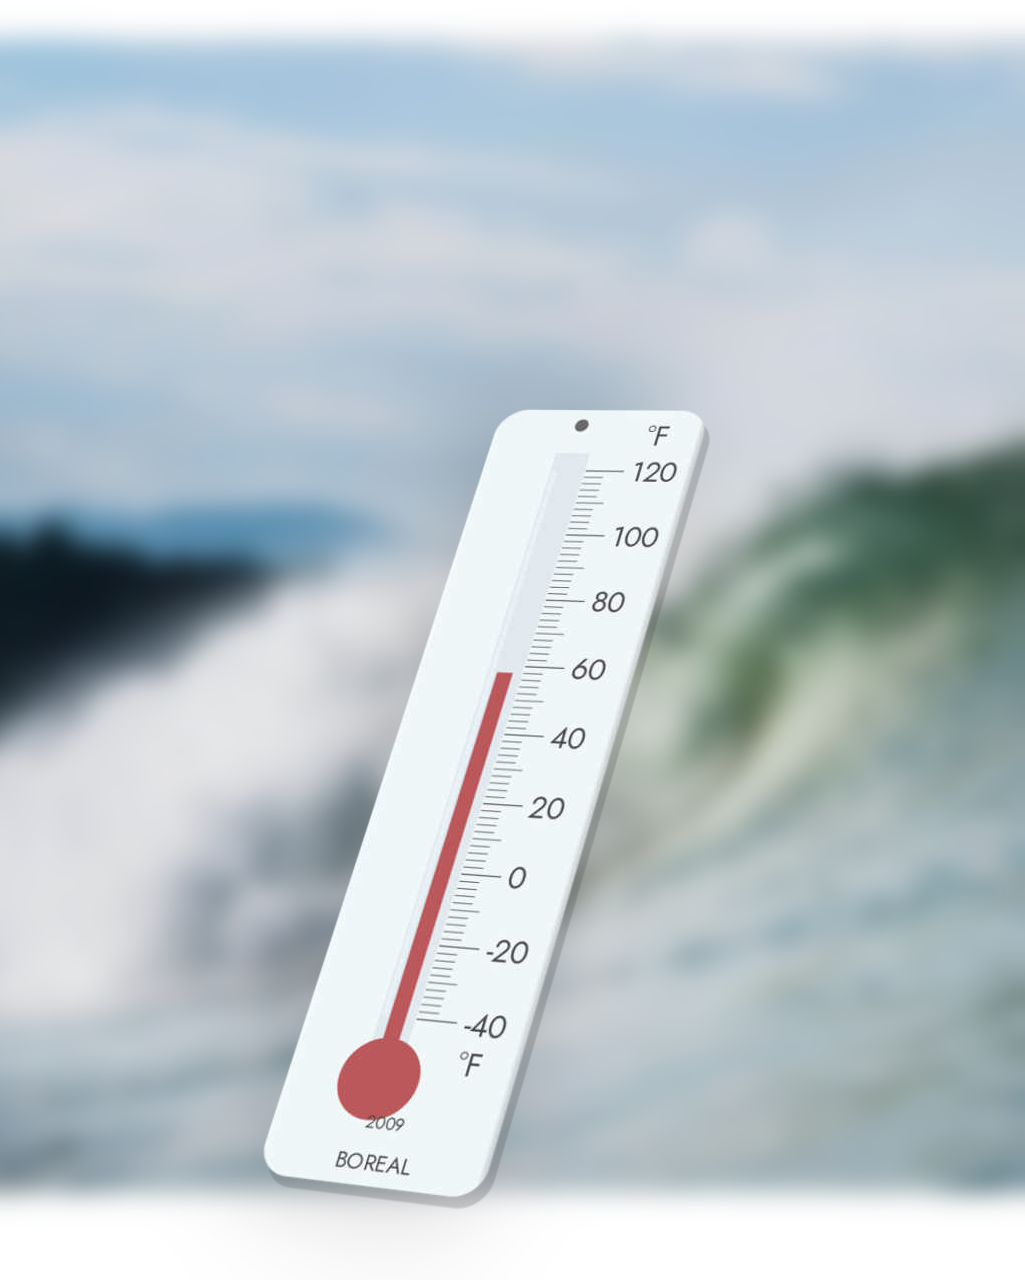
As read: **58** °F
